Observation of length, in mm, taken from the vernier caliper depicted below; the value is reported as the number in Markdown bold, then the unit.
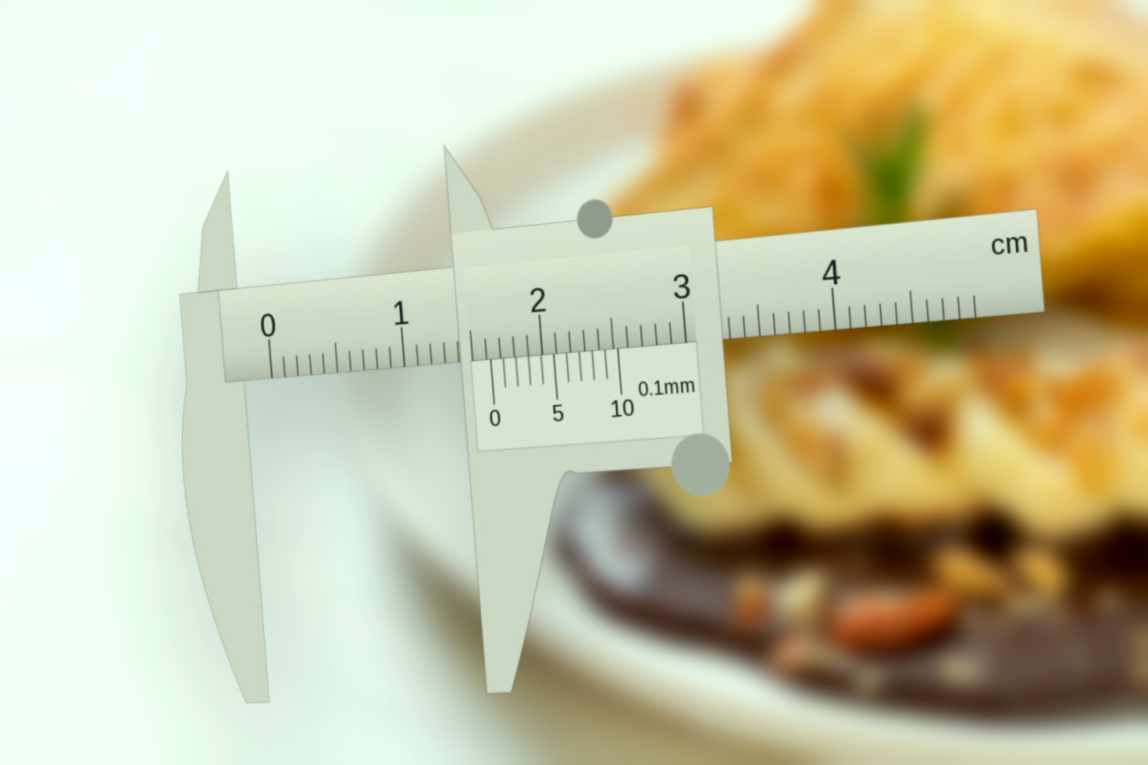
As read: **16.3** mm
